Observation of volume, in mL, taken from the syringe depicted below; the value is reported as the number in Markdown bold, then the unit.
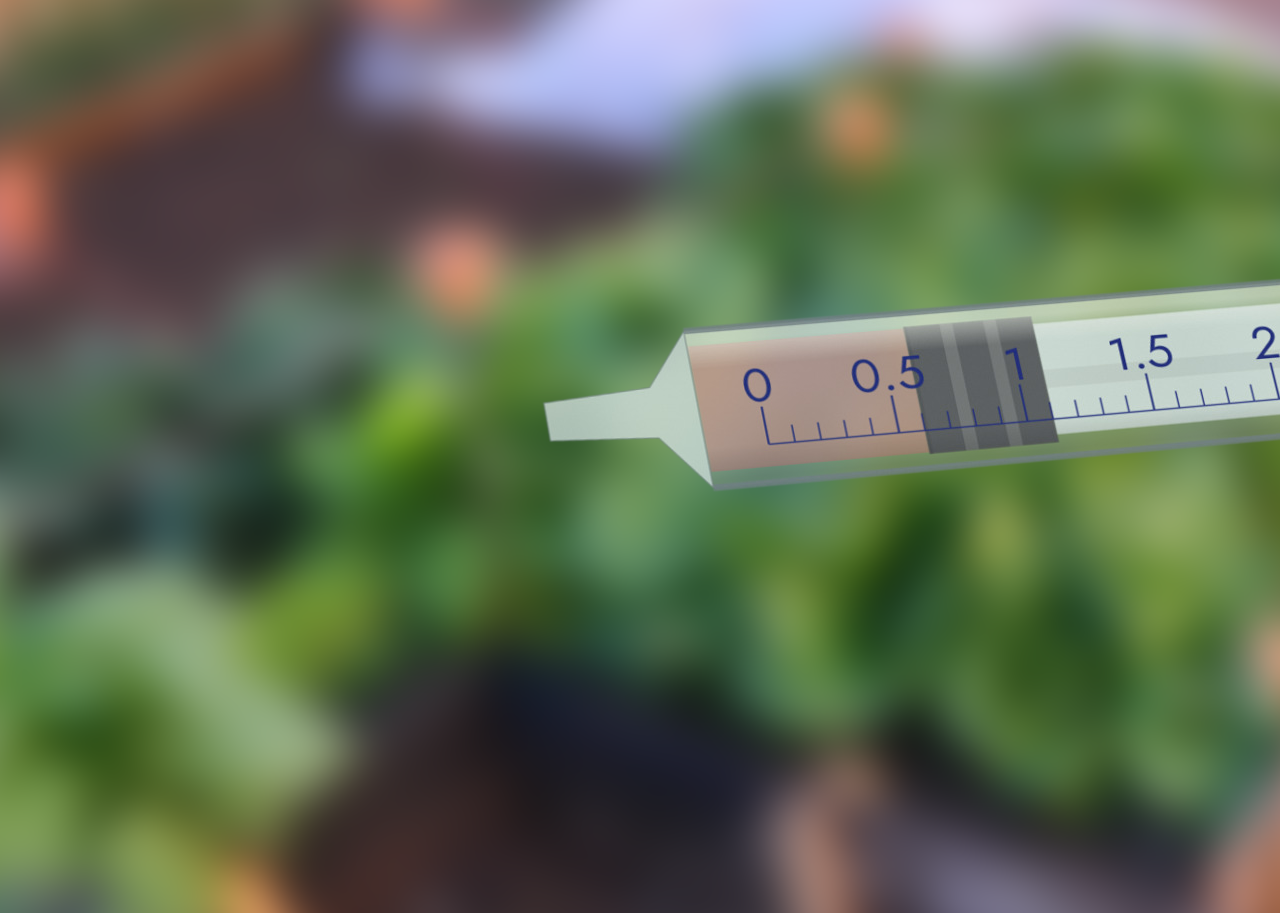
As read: **0.6** mL
